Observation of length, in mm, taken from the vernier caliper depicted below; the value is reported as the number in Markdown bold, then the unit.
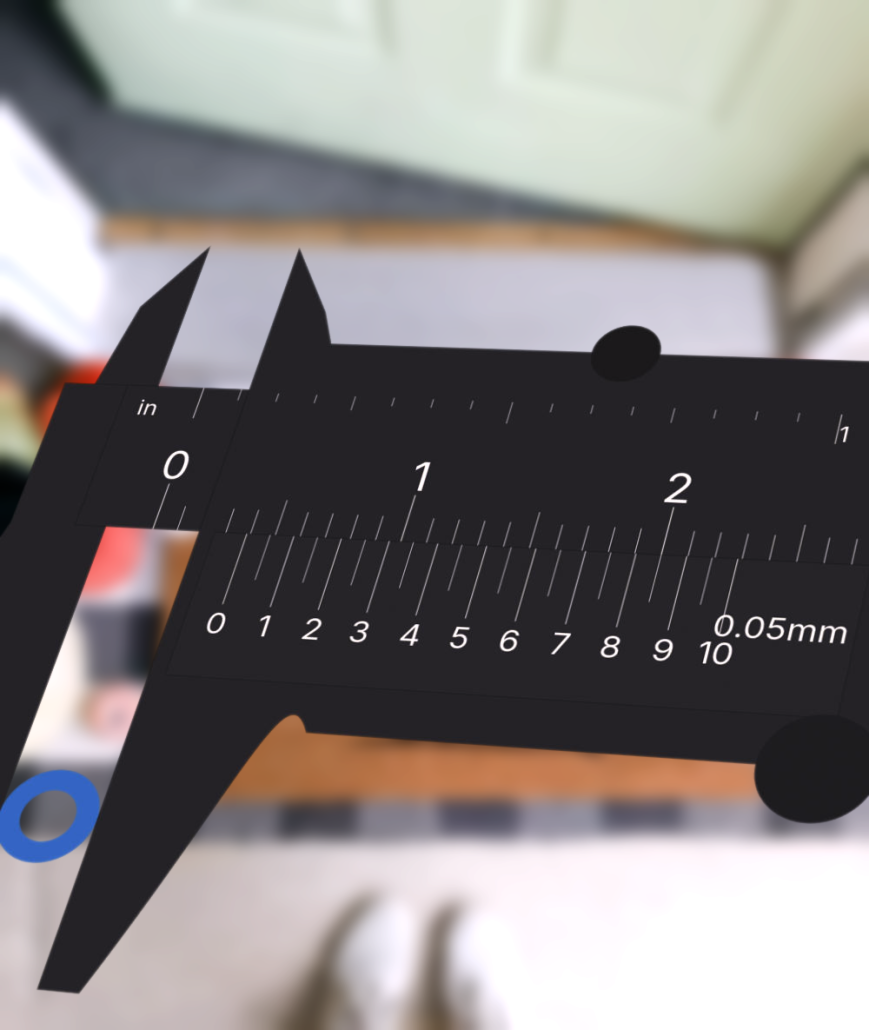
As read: **3.85** mm
